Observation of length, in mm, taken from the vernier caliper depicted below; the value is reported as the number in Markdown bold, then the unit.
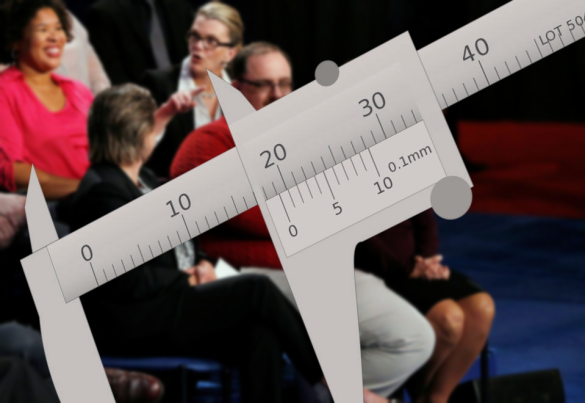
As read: **19.2** mm
